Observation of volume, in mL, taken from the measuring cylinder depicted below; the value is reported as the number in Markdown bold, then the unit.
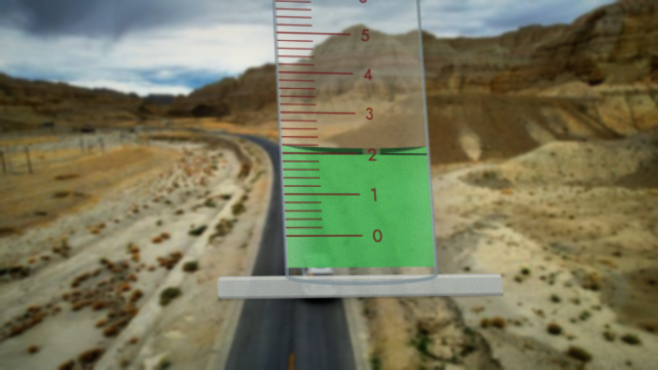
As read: **2** mL
